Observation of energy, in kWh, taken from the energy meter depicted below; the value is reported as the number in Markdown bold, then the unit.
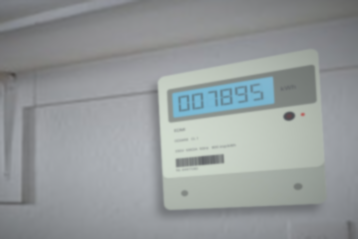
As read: **7895** kWh
